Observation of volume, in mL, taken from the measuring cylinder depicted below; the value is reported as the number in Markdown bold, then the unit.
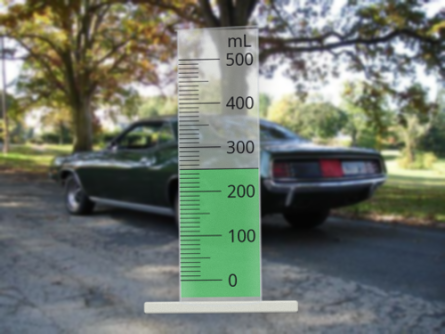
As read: **250** mL
